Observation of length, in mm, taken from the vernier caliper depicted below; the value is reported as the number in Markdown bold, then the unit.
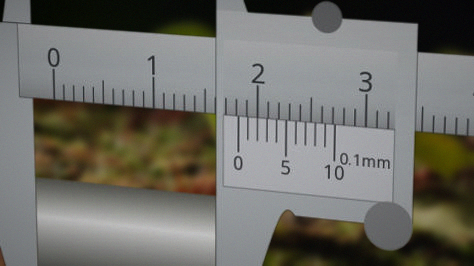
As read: **18.2** mm
